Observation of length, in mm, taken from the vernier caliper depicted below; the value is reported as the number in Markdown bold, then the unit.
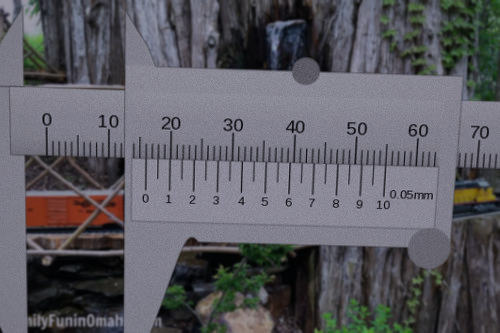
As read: **16.0** mm
